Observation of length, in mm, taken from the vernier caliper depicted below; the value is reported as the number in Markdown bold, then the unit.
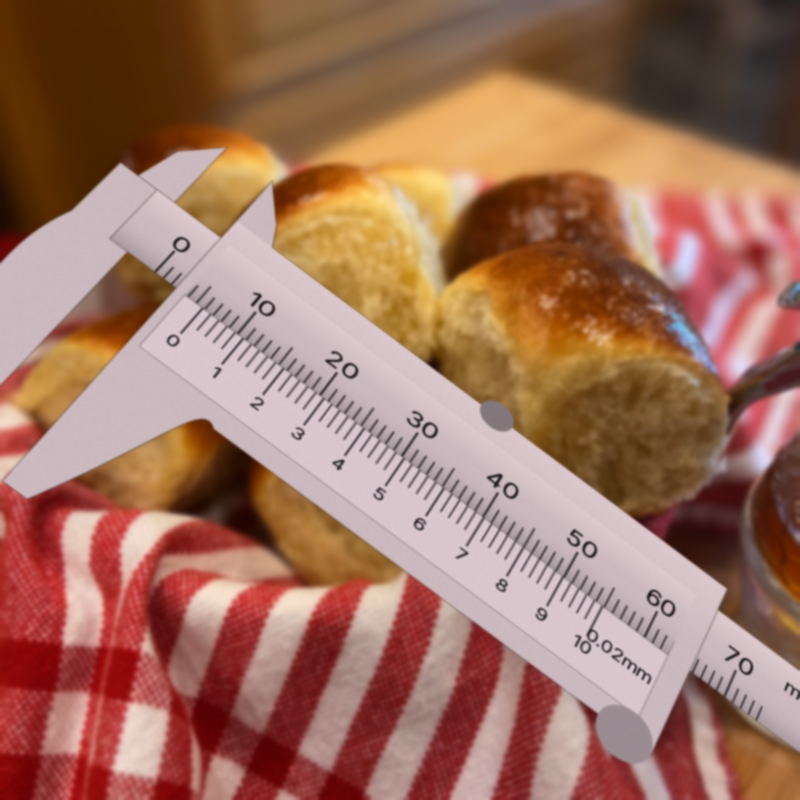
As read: **5.8** mm
